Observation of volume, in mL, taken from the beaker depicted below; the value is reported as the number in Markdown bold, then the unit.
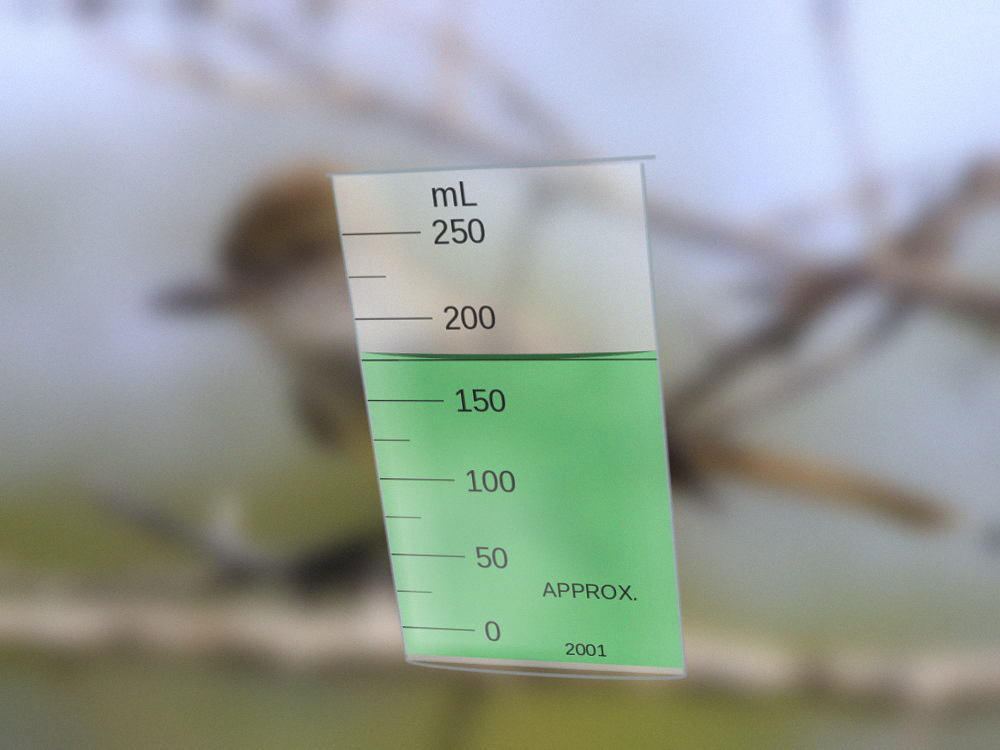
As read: **175** mL
